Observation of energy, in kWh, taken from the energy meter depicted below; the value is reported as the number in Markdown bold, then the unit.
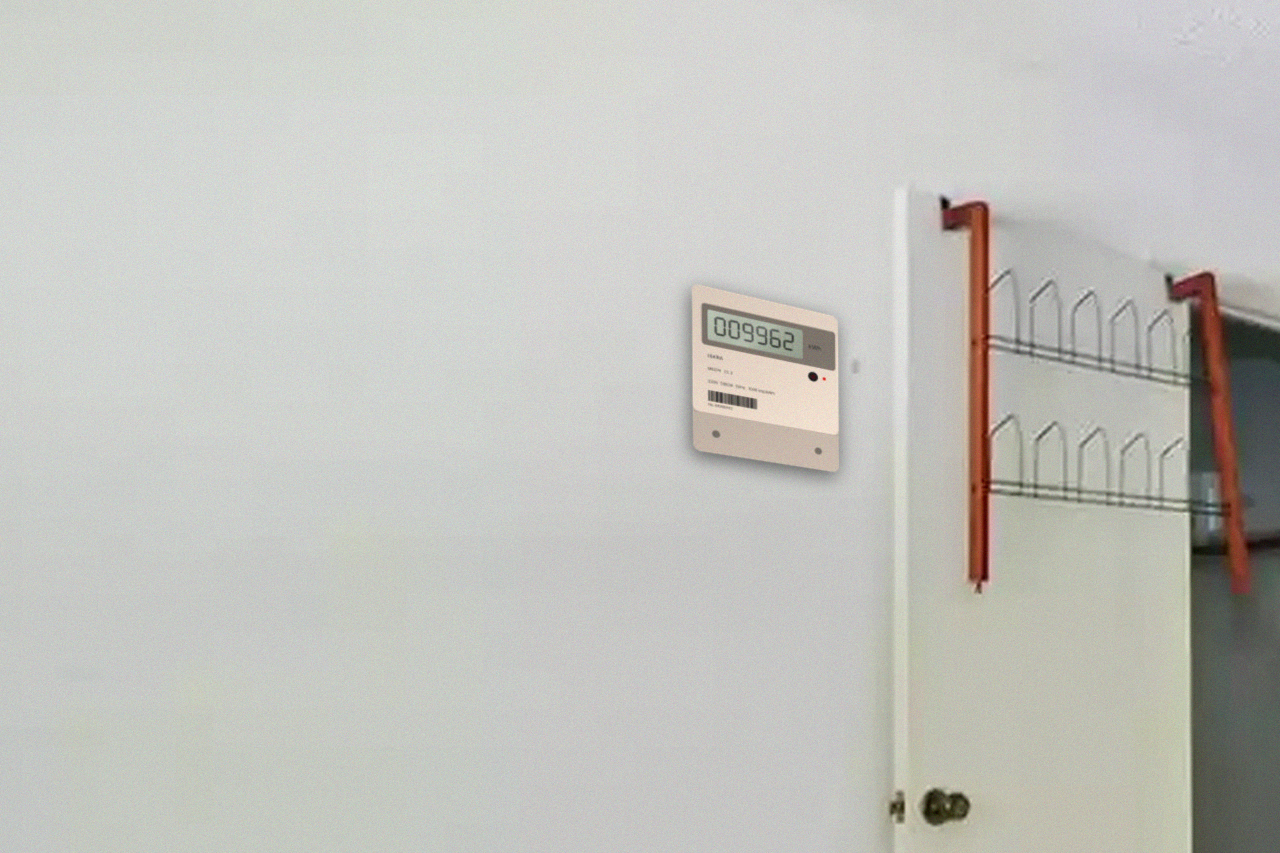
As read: **9962** kWh
